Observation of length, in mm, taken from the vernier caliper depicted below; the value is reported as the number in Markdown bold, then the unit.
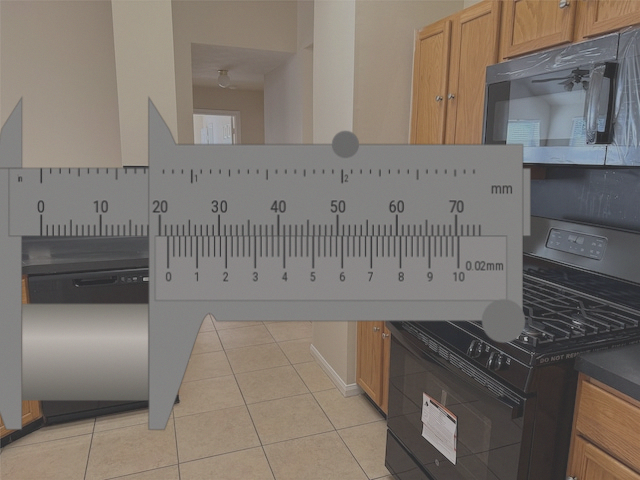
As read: **21.4** mm
